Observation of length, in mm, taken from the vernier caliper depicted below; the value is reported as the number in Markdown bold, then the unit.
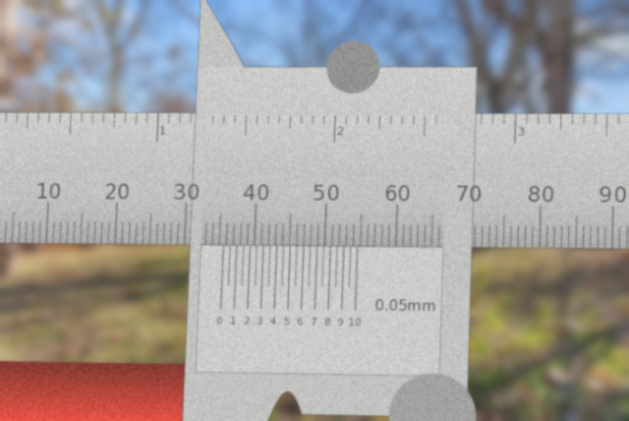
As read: **35.6** mm
